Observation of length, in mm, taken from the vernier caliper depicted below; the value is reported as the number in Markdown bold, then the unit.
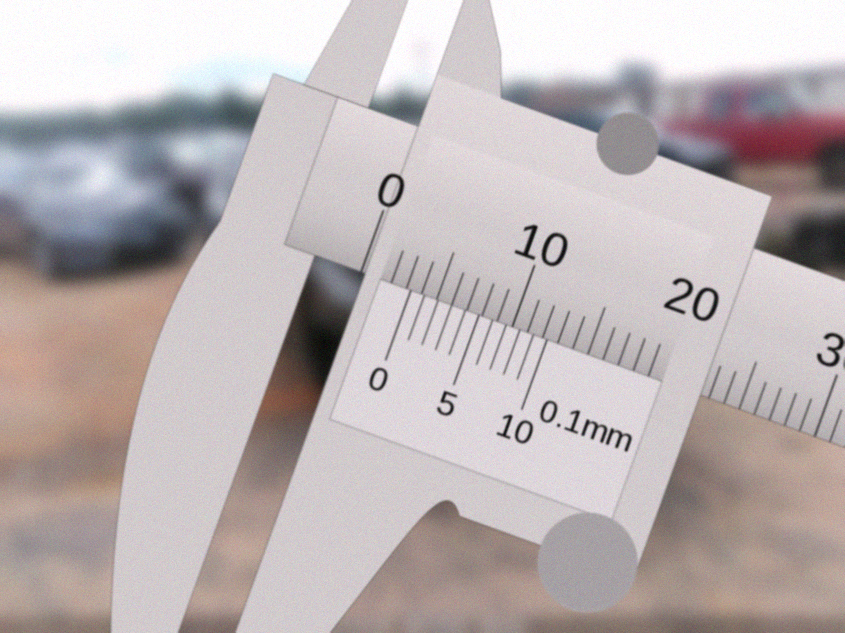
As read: **3.3** mm
